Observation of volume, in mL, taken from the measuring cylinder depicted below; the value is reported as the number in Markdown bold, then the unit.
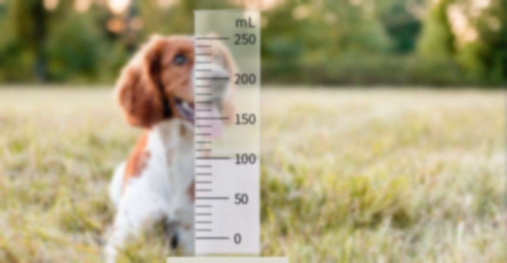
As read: **100** mL
